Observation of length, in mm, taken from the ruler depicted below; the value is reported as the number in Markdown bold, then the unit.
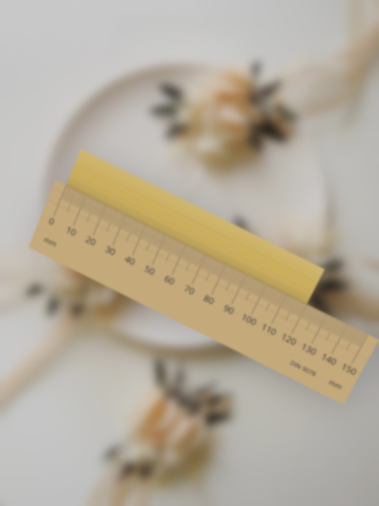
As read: **120** mm
